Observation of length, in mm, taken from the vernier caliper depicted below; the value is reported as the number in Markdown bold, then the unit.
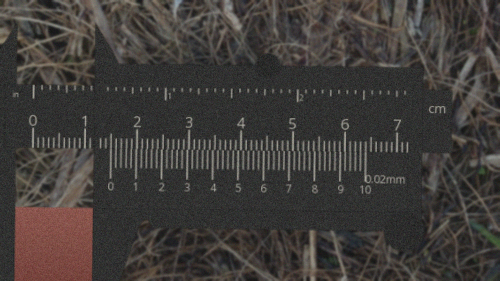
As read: **15.0** mm
